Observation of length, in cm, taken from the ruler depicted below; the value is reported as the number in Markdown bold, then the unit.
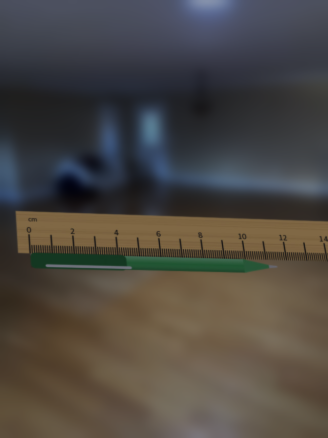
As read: **11.5** cm
